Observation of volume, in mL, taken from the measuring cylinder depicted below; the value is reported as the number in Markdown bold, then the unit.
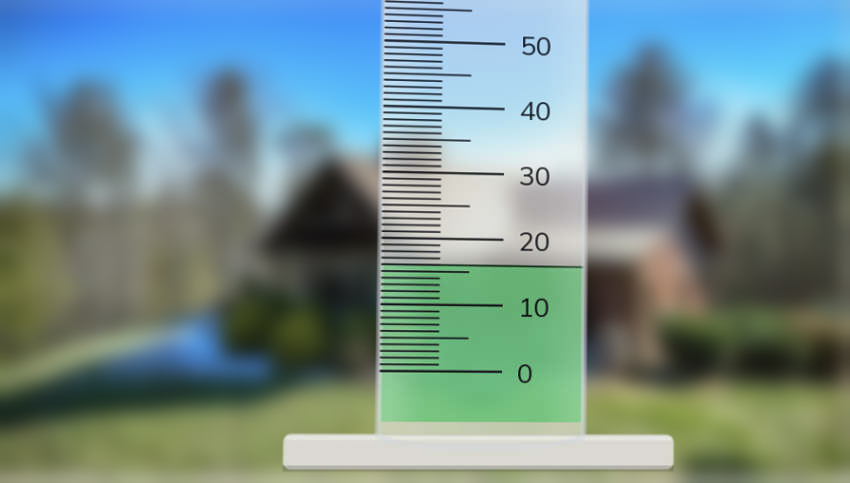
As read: **16** mL
